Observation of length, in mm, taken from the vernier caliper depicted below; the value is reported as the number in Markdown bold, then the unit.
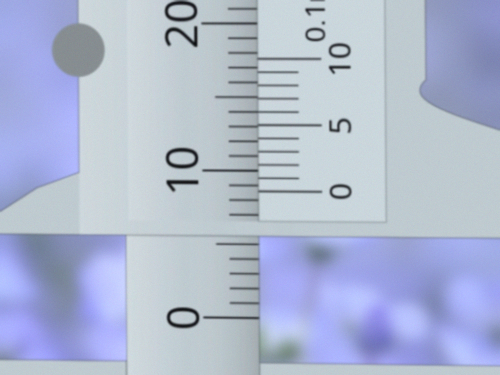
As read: **8.6** mm
